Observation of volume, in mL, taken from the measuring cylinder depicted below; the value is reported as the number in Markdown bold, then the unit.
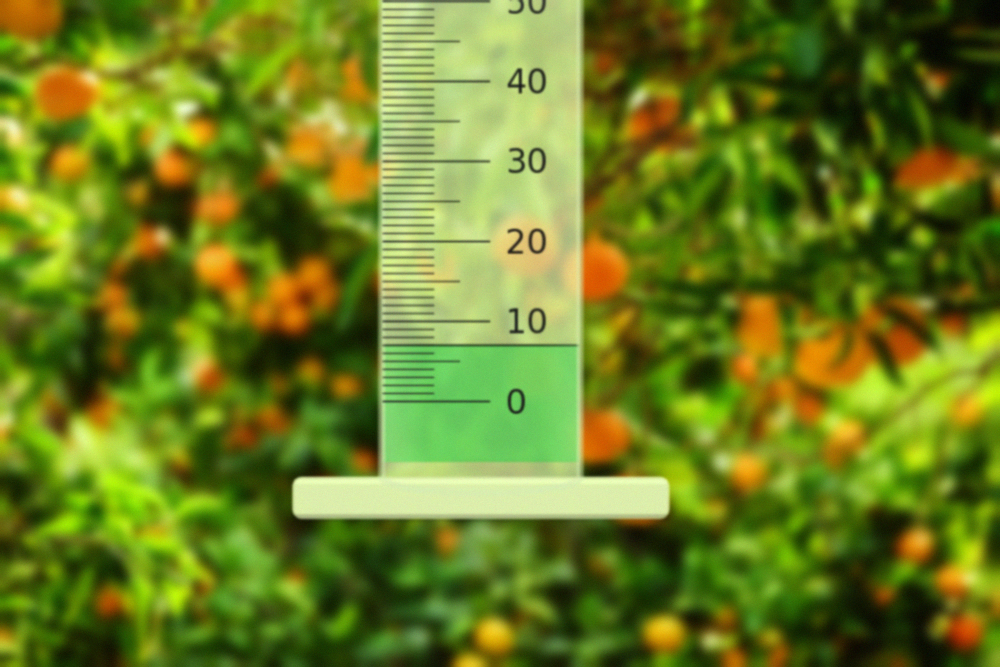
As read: **7** mL
